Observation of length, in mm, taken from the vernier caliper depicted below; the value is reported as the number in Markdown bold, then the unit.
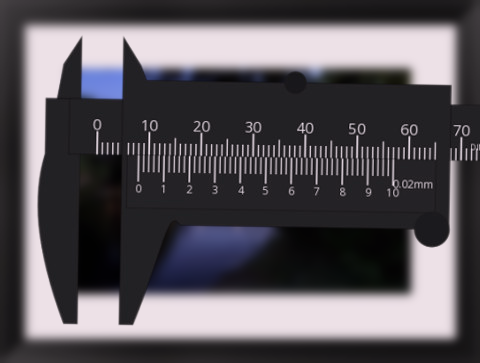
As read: **8.0** mm
